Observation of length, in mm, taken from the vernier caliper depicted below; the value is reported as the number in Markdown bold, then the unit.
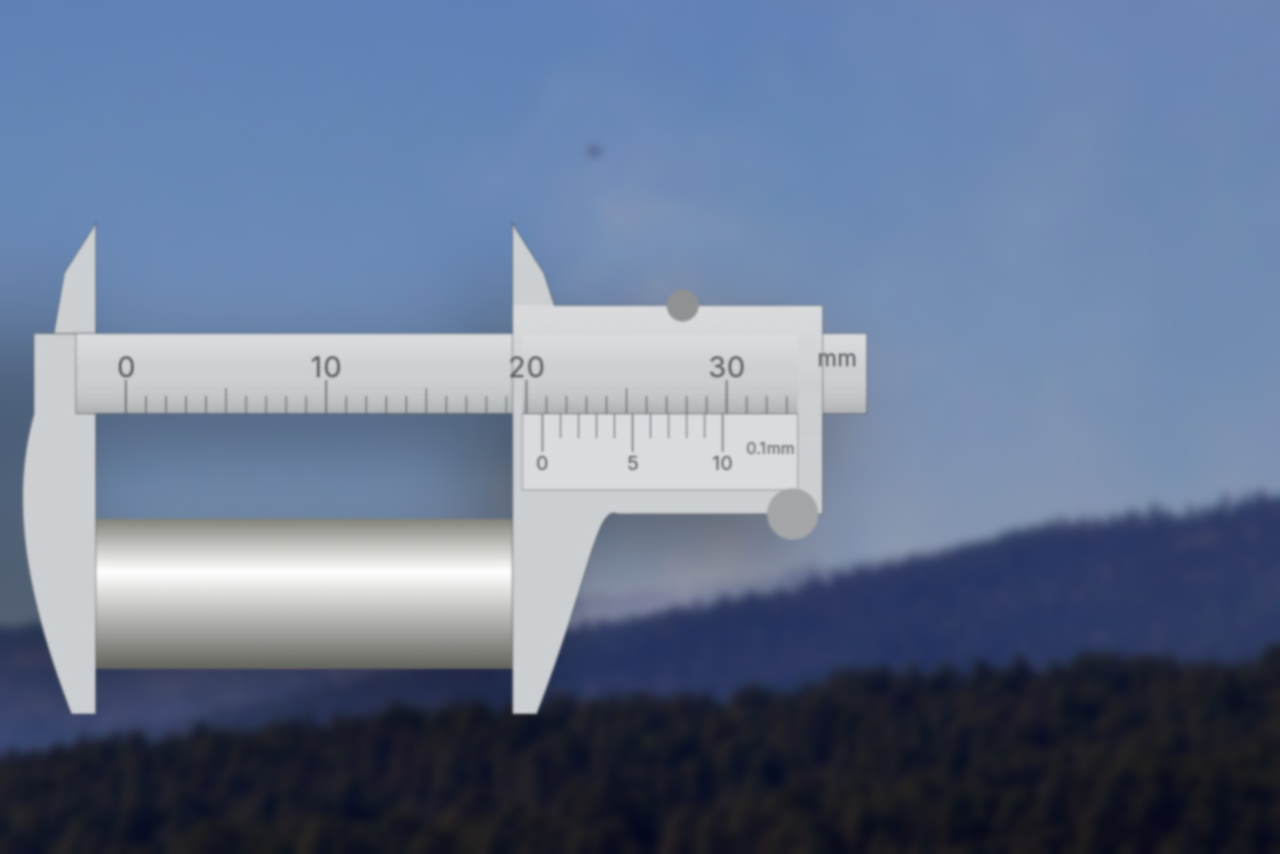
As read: **20.8** mm
